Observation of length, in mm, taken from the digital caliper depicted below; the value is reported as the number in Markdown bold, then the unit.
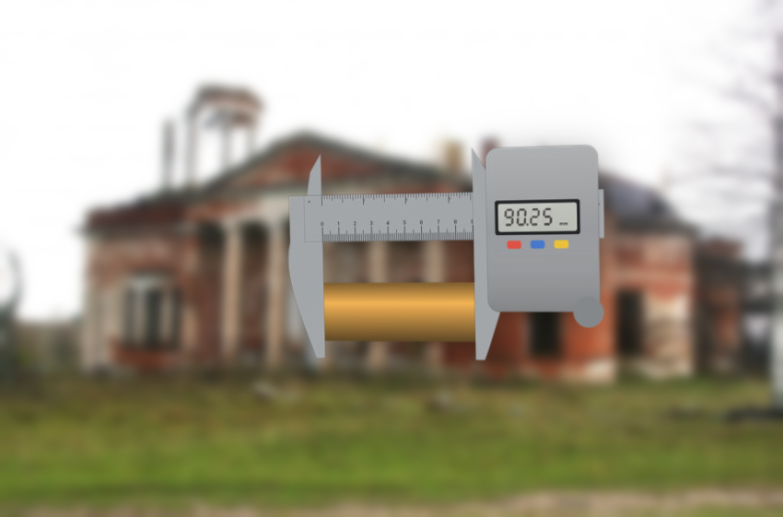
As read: **90.25** mm
